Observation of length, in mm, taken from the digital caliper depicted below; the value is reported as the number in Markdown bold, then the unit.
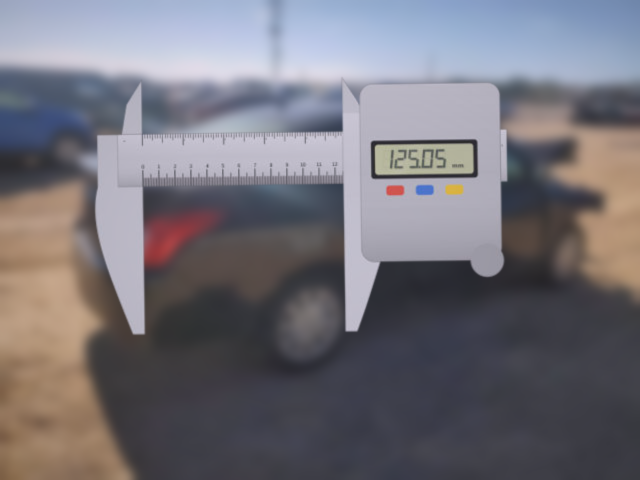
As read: **125.05** mm
